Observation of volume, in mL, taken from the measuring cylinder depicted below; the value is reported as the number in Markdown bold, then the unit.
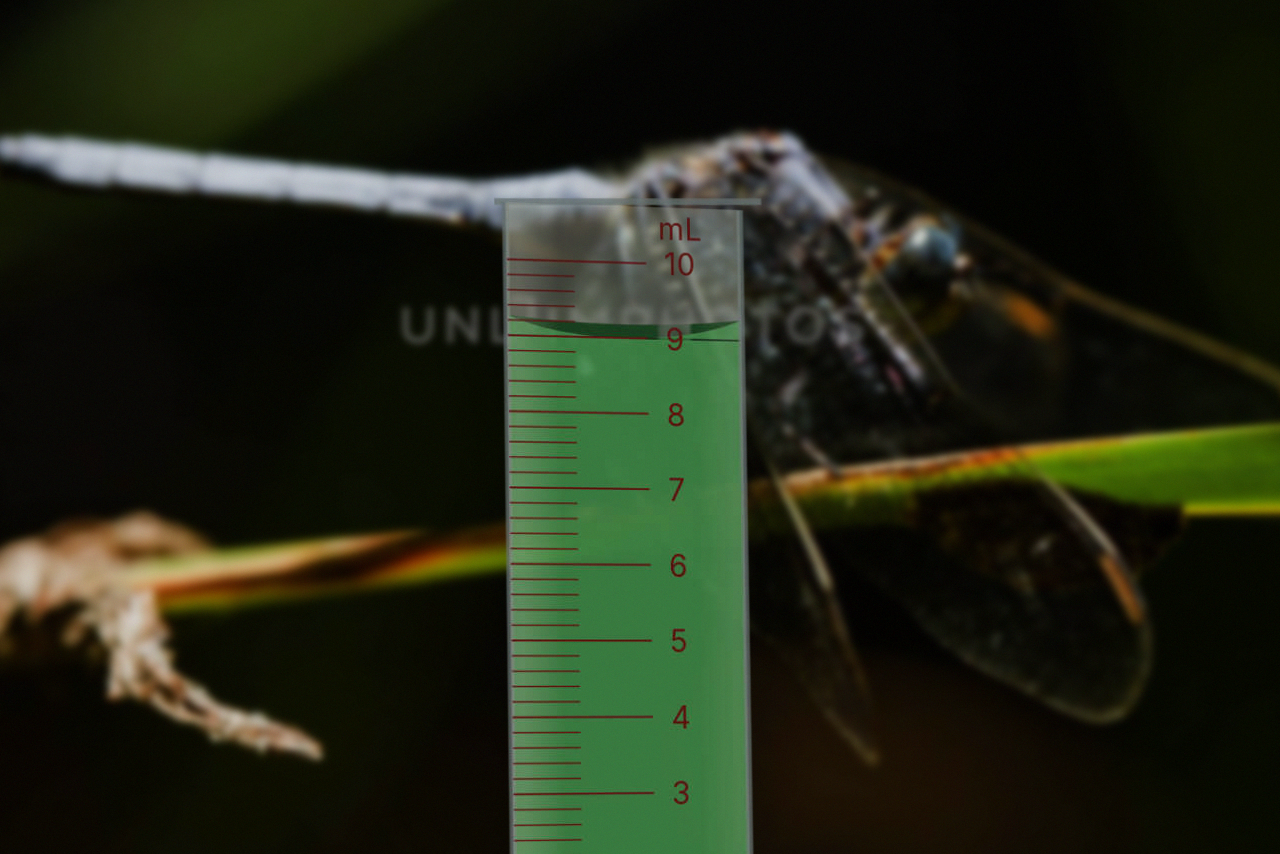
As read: **9** mL
